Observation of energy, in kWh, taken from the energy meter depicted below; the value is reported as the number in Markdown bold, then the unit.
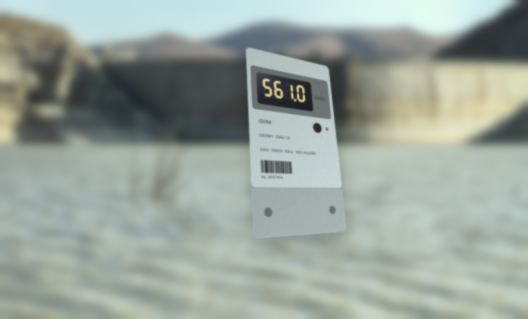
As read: **561.0** kWh
